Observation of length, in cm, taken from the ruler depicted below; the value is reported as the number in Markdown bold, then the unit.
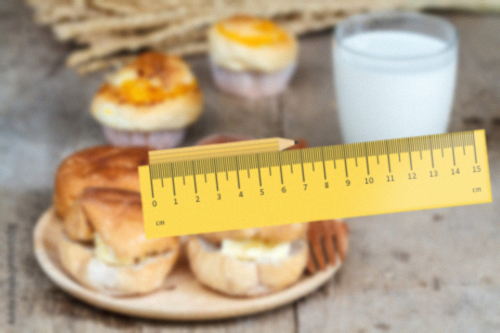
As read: **7** cm
